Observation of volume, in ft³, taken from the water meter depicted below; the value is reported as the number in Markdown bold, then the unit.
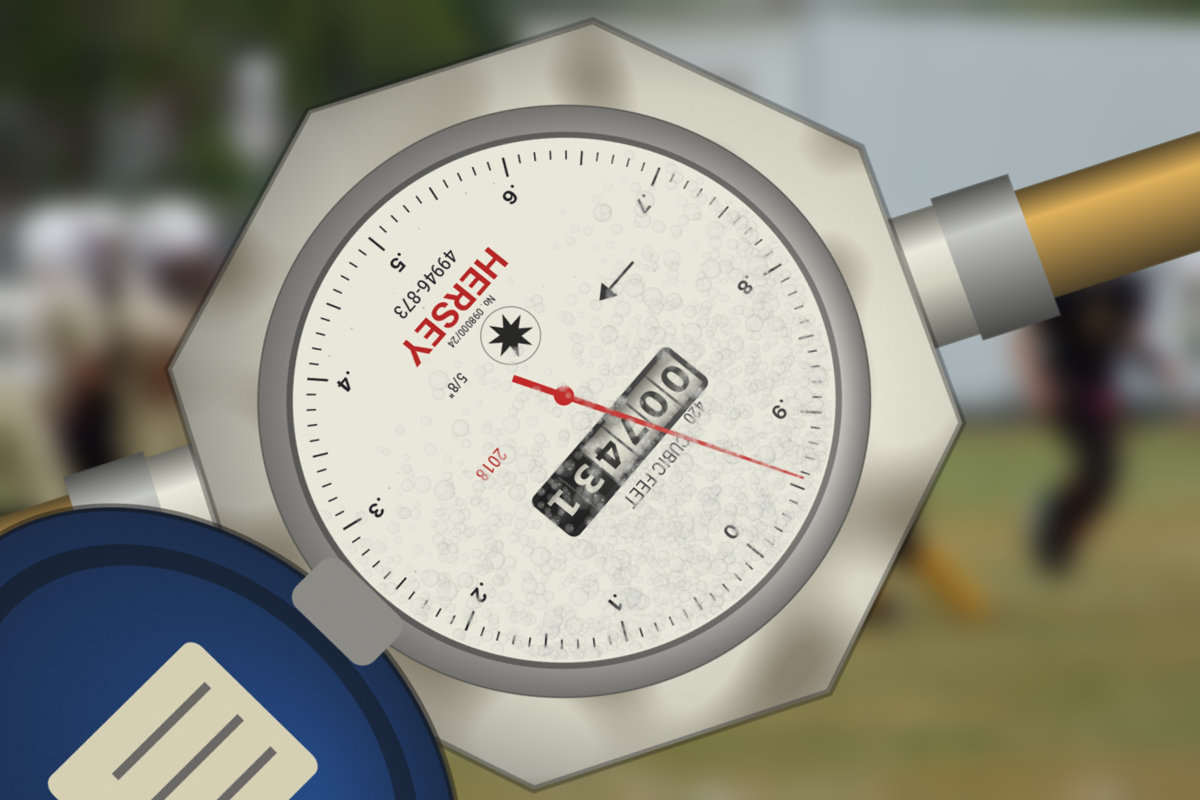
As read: **7430.94** ft³
